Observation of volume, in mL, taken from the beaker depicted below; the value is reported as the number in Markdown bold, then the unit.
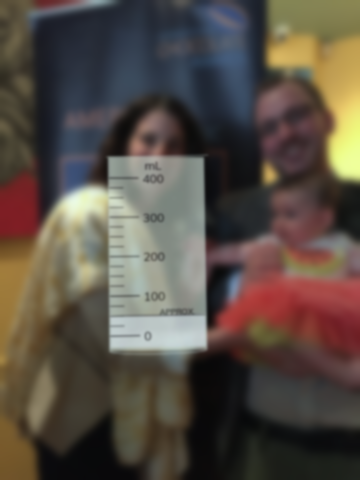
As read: **50** mL
